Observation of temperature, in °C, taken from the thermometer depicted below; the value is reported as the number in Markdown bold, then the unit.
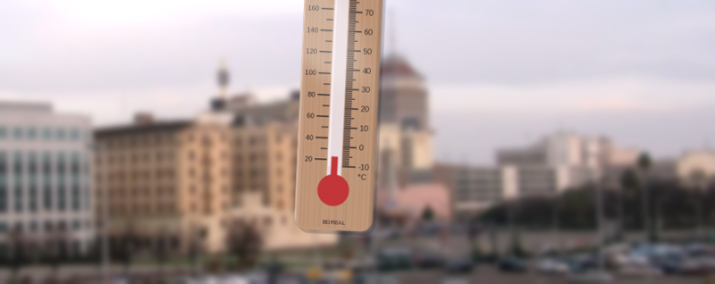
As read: **-5** °C
